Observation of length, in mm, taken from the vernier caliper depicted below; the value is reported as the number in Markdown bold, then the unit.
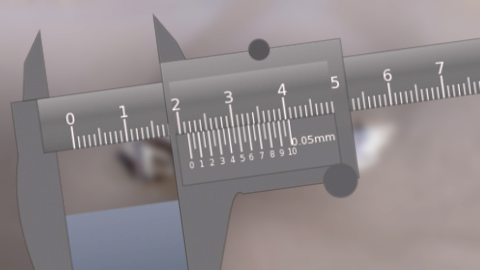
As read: **21.5** mm
